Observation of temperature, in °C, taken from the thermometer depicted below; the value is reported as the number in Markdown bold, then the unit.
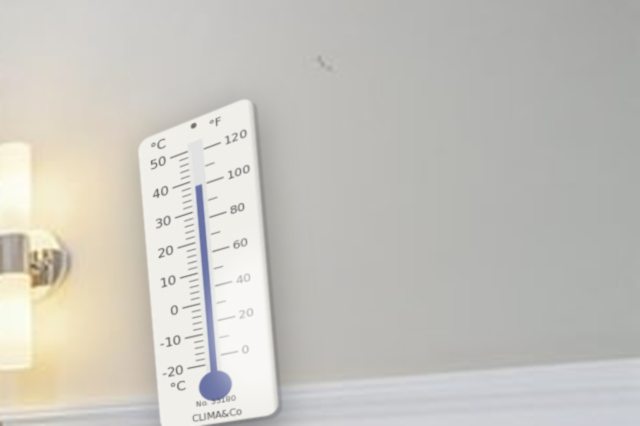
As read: **38** °C
